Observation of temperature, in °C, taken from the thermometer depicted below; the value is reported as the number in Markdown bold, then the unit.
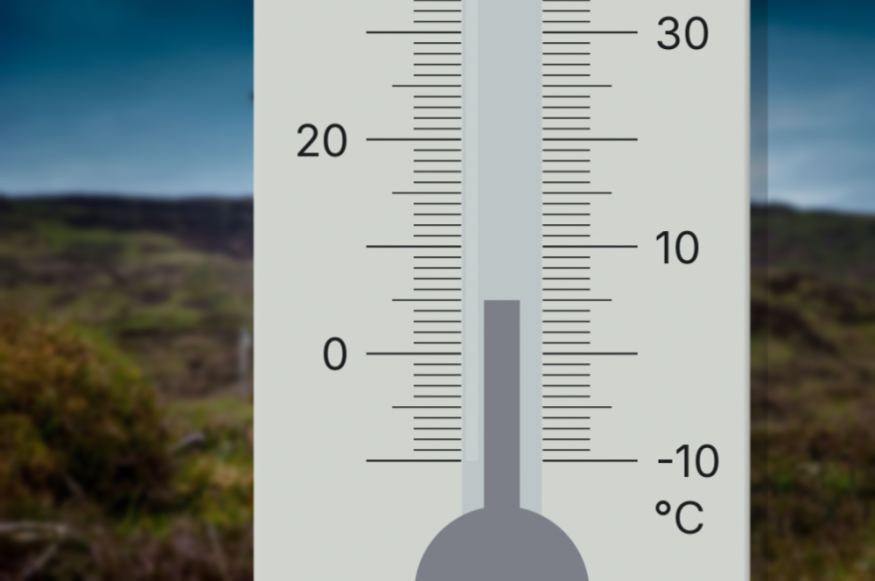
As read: **5** °C
